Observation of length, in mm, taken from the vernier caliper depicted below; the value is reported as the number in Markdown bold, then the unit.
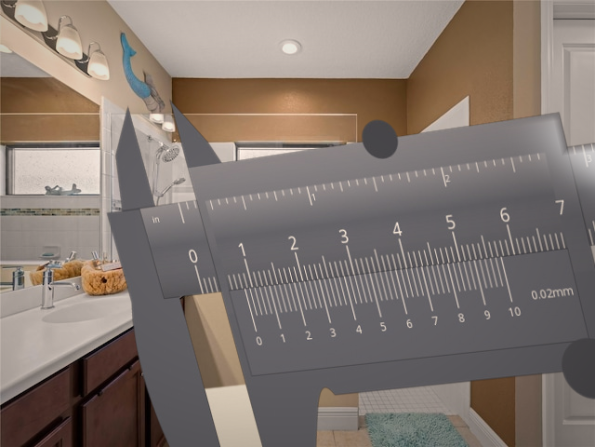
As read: **8.5** mm
